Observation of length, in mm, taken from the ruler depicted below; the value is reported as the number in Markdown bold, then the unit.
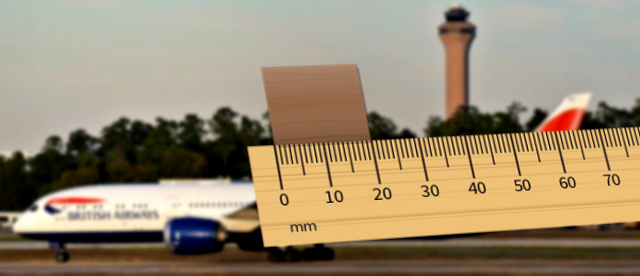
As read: **20** mm
